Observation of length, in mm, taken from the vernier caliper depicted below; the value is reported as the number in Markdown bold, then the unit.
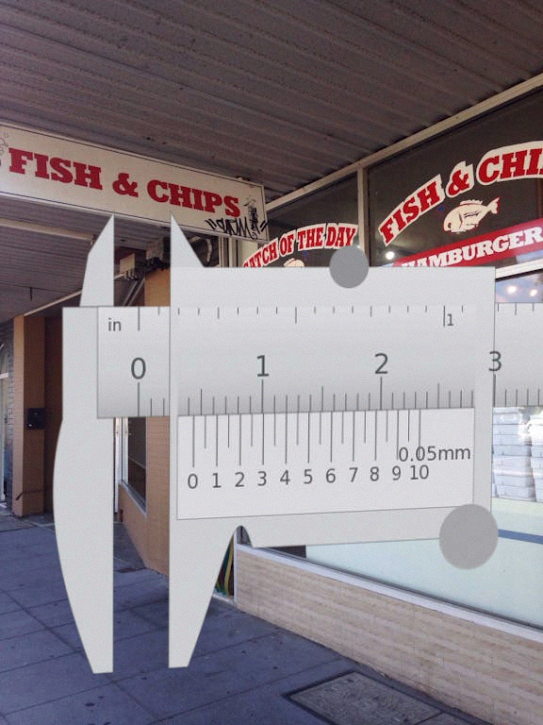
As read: **4.4** mm
